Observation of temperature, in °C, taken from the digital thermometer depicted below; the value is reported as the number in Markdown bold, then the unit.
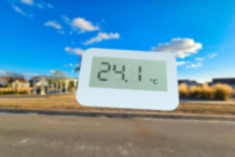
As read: **24.1** °C
